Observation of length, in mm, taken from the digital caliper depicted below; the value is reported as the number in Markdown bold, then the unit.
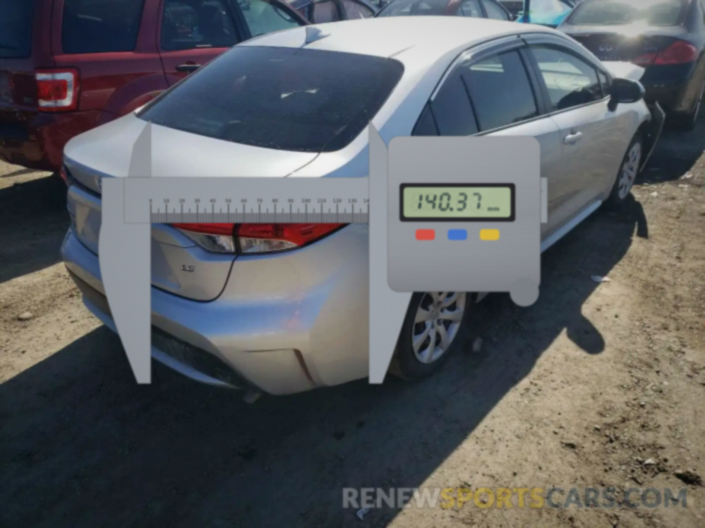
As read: **140.37** mm
